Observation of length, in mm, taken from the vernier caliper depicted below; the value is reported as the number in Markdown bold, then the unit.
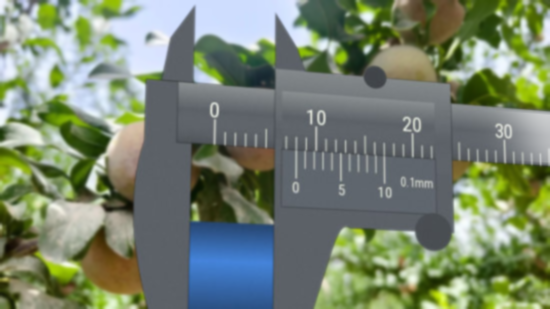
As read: **8.0** mm
